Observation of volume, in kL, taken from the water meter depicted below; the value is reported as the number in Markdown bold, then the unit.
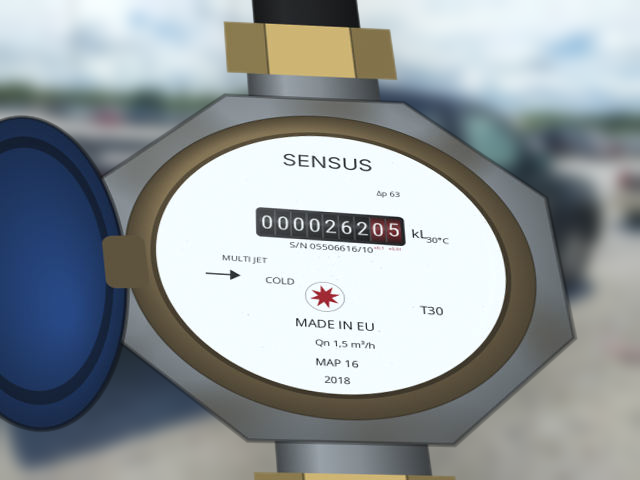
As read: **262.05** kL
